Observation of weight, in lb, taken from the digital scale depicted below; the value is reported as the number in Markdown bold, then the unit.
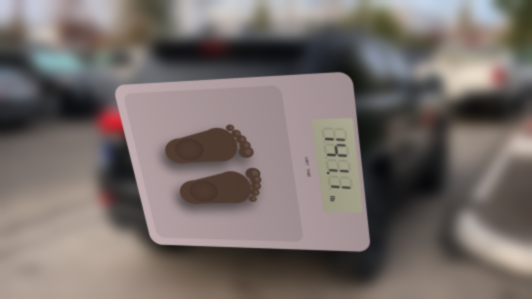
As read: **141.1** lb
